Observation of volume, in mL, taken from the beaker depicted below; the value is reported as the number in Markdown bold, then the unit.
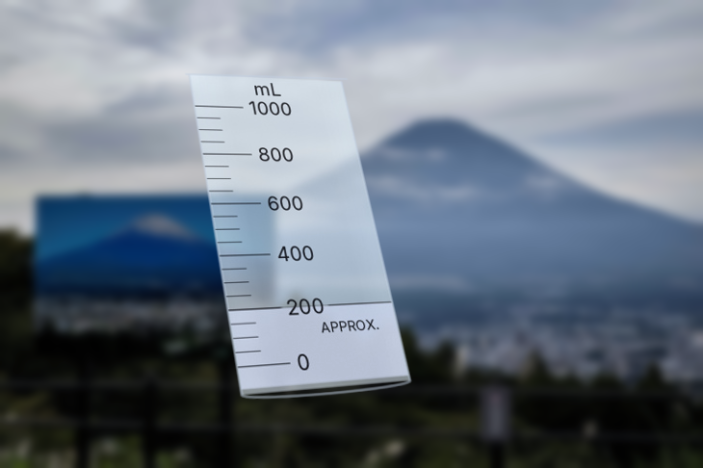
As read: **200** mL
